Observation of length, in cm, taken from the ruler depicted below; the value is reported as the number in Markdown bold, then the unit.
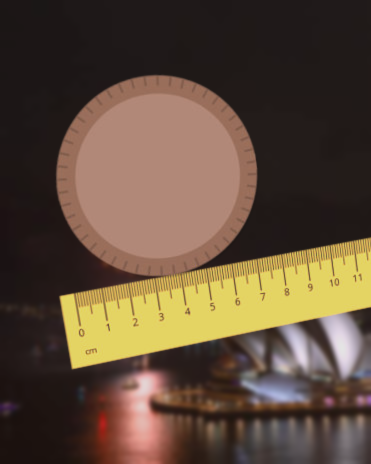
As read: **7.5** cm
